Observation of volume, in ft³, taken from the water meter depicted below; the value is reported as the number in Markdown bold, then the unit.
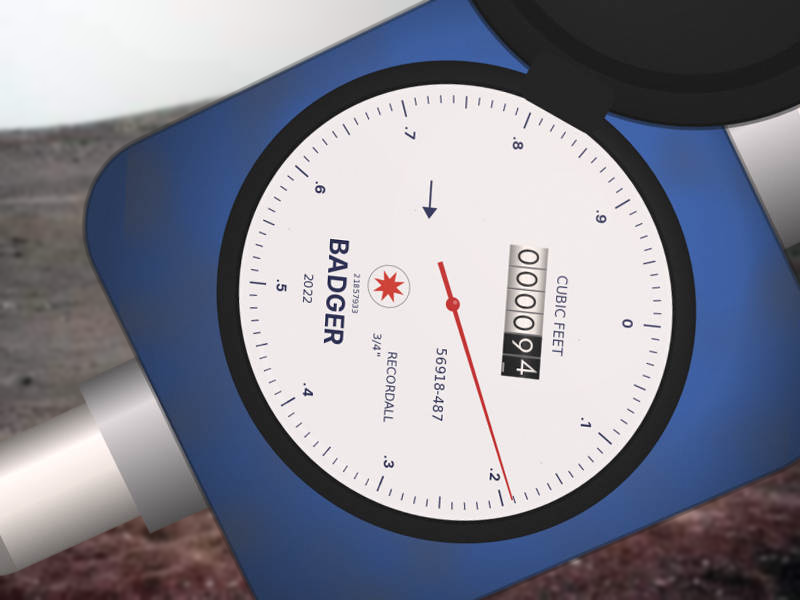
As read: **94.19** ft³
